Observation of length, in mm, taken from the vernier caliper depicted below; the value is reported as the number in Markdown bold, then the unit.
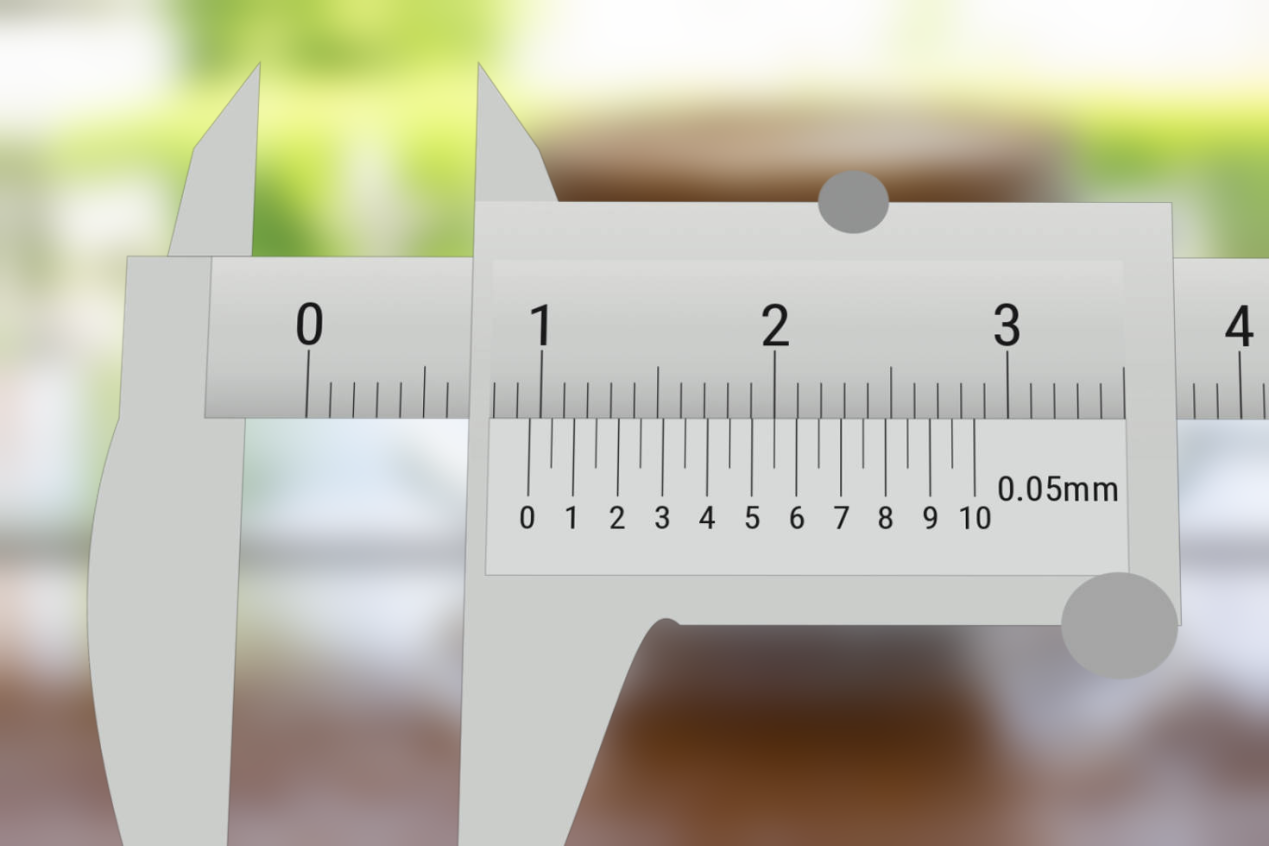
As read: **9.55** mm
